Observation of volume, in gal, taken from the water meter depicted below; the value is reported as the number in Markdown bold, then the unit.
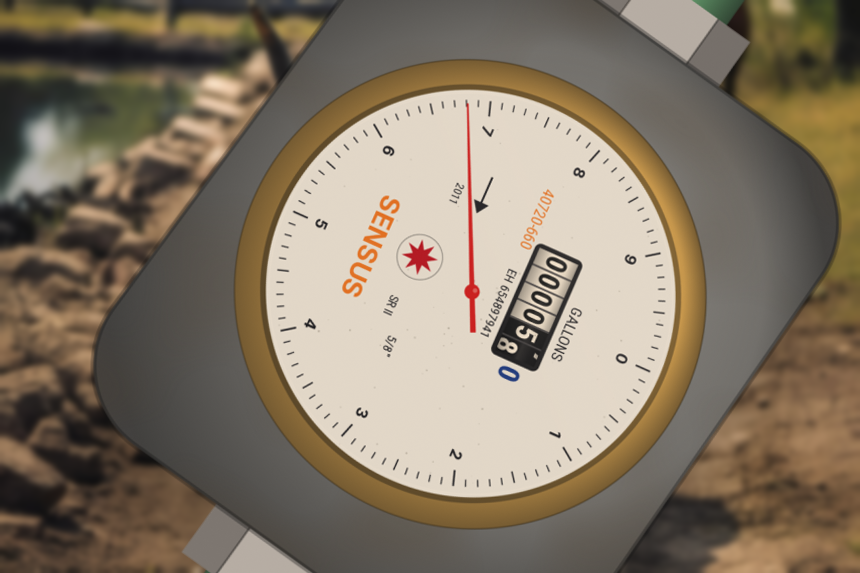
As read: **576.8** gal
